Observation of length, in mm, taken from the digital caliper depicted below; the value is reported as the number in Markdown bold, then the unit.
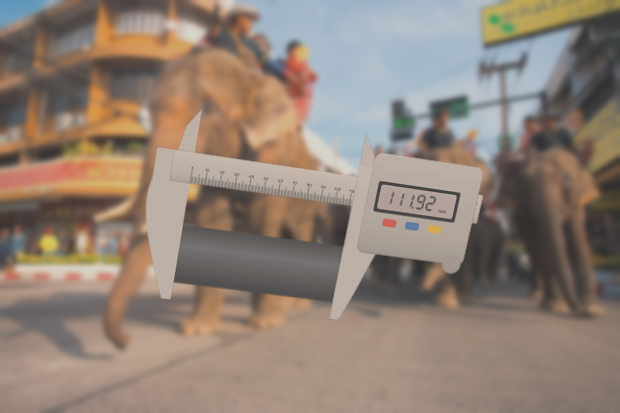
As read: **111.92** mm
